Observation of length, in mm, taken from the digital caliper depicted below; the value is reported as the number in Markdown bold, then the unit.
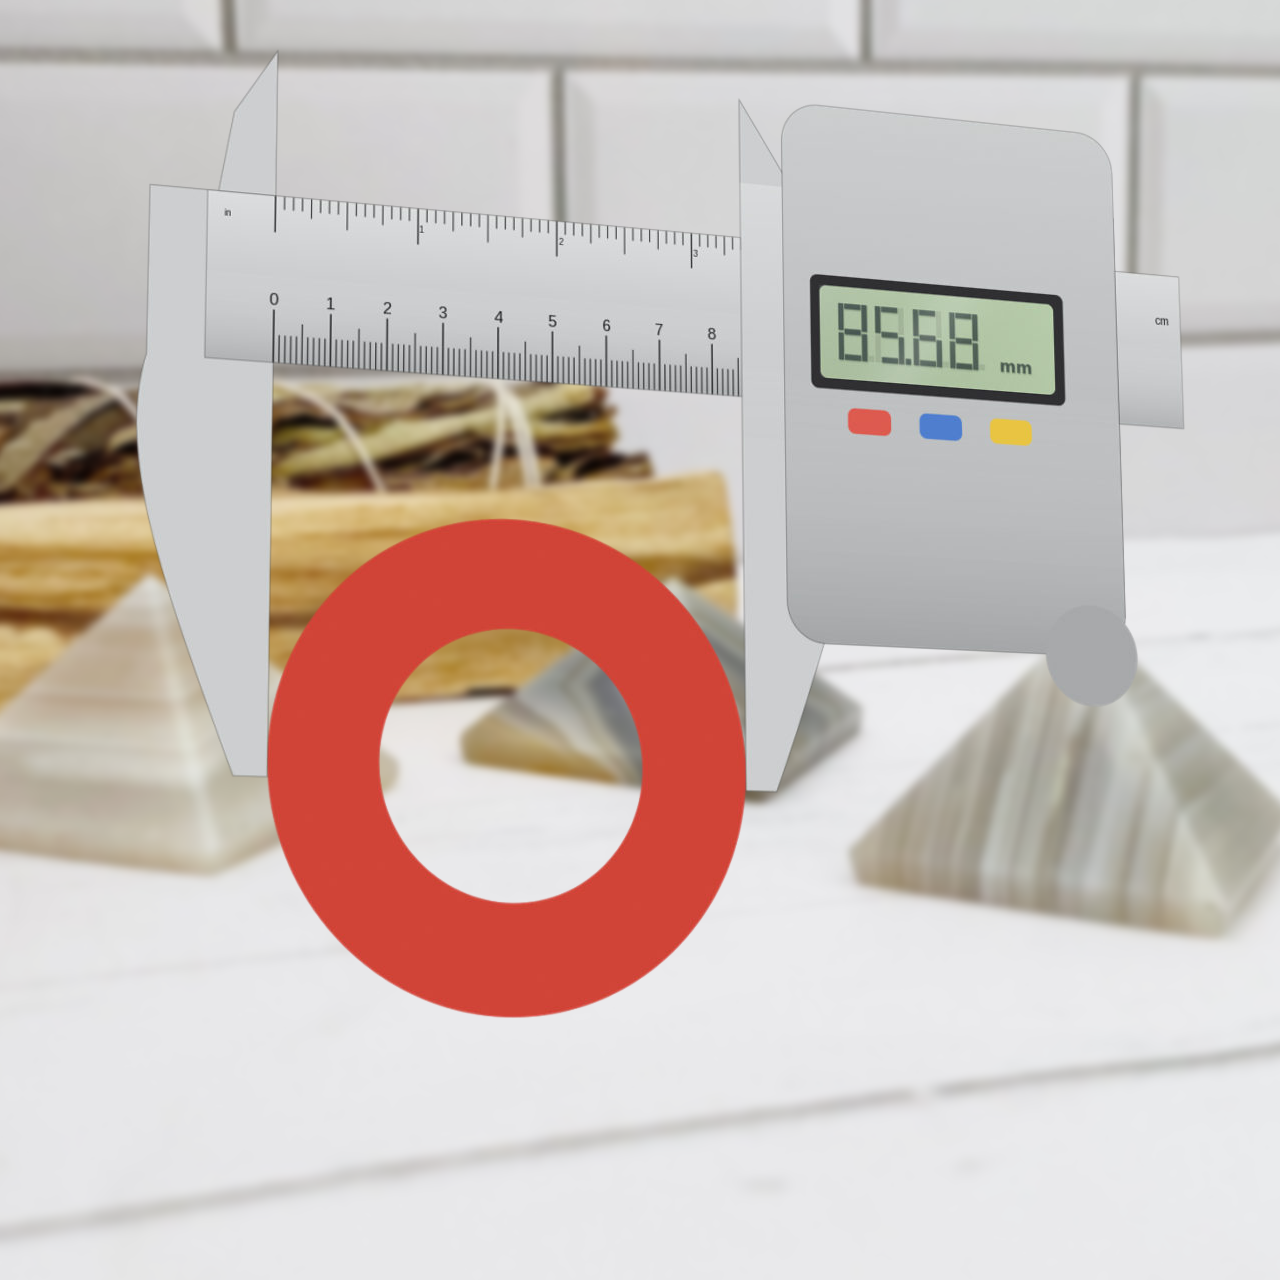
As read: **85.68** mm
